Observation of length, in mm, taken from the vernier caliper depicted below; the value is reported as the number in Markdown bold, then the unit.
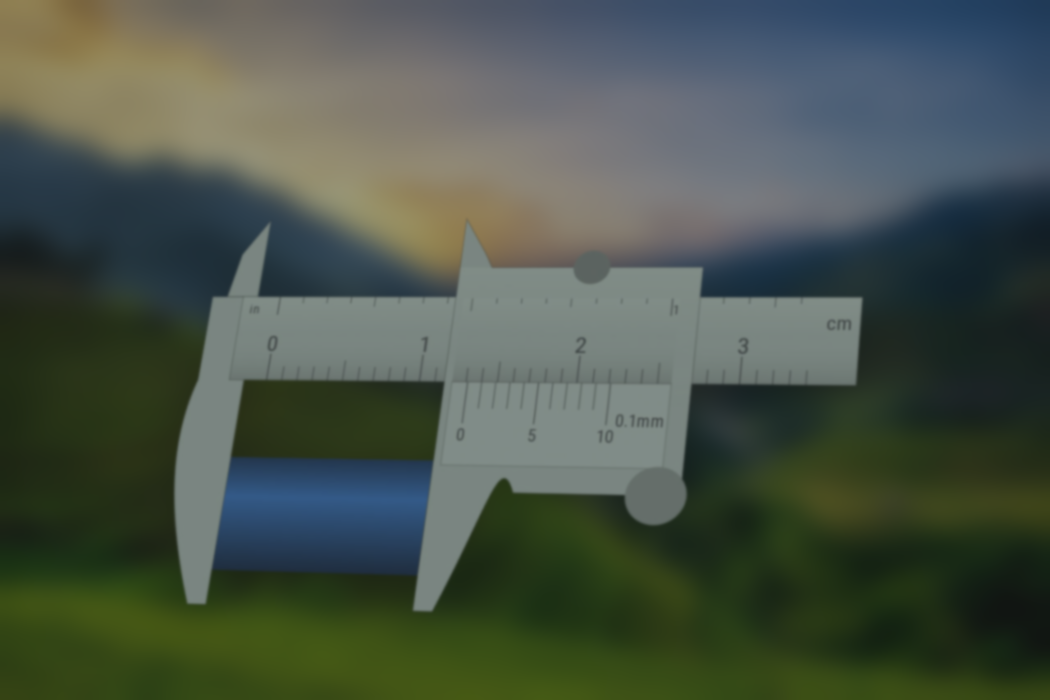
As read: **13.1** mm
